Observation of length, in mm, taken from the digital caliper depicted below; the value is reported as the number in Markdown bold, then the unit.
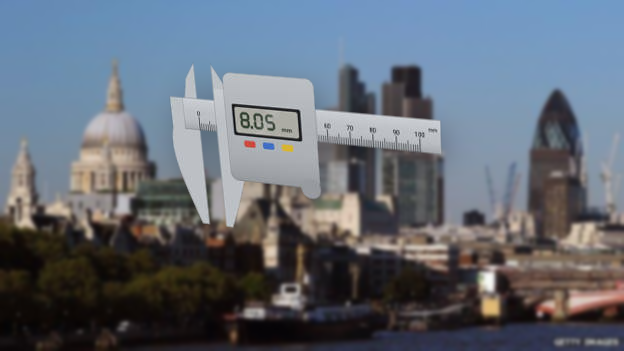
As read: **8.05** mm
